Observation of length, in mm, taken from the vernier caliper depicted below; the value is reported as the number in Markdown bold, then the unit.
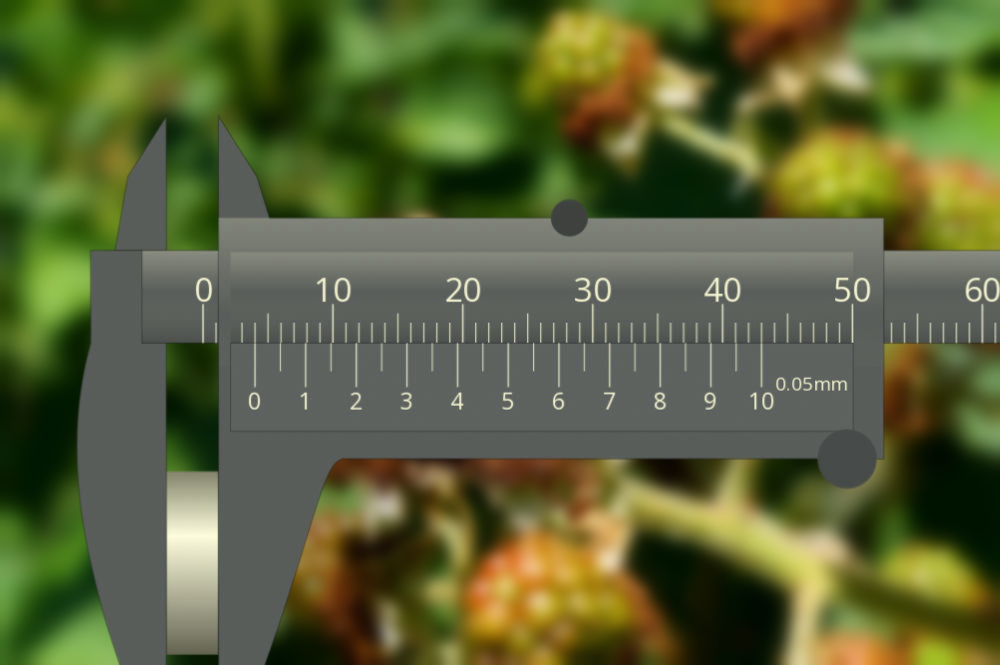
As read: **4.0** mm
